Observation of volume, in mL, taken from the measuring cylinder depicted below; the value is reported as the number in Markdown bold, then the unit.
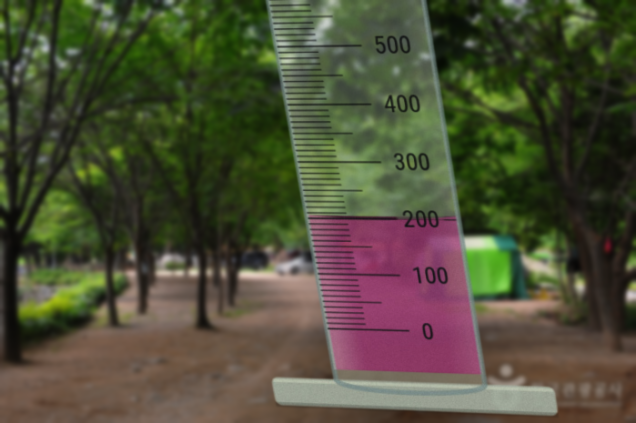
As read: **200** mL
